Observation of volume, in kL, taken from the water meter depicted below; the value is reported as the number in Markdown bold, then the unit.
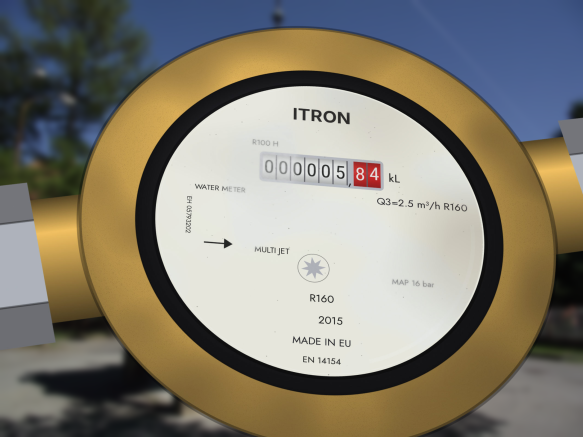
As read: **5.84** kL
